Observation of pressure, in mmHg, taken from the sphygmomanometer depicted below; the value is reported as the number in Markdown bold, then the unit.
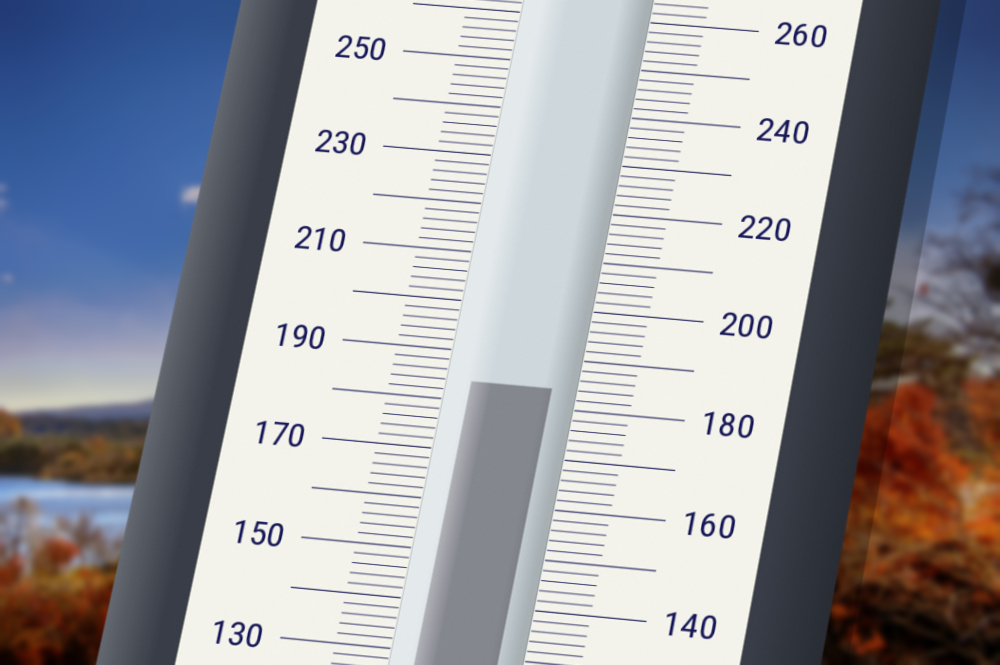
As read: **184** mmHg
